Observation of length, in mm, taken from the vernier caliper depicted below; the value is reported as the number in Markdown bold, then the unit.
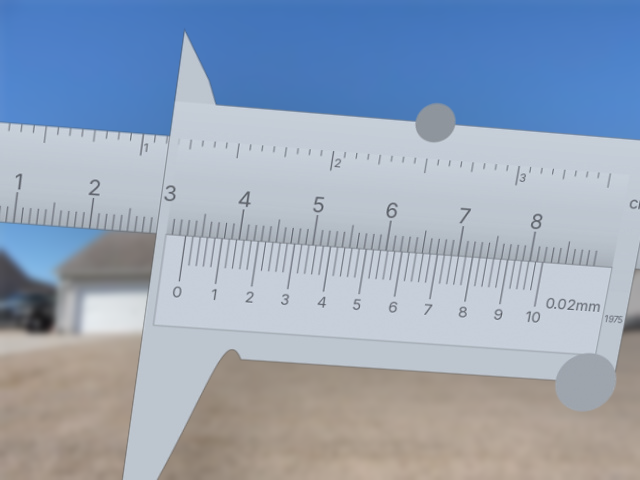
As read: **32.8** mm
